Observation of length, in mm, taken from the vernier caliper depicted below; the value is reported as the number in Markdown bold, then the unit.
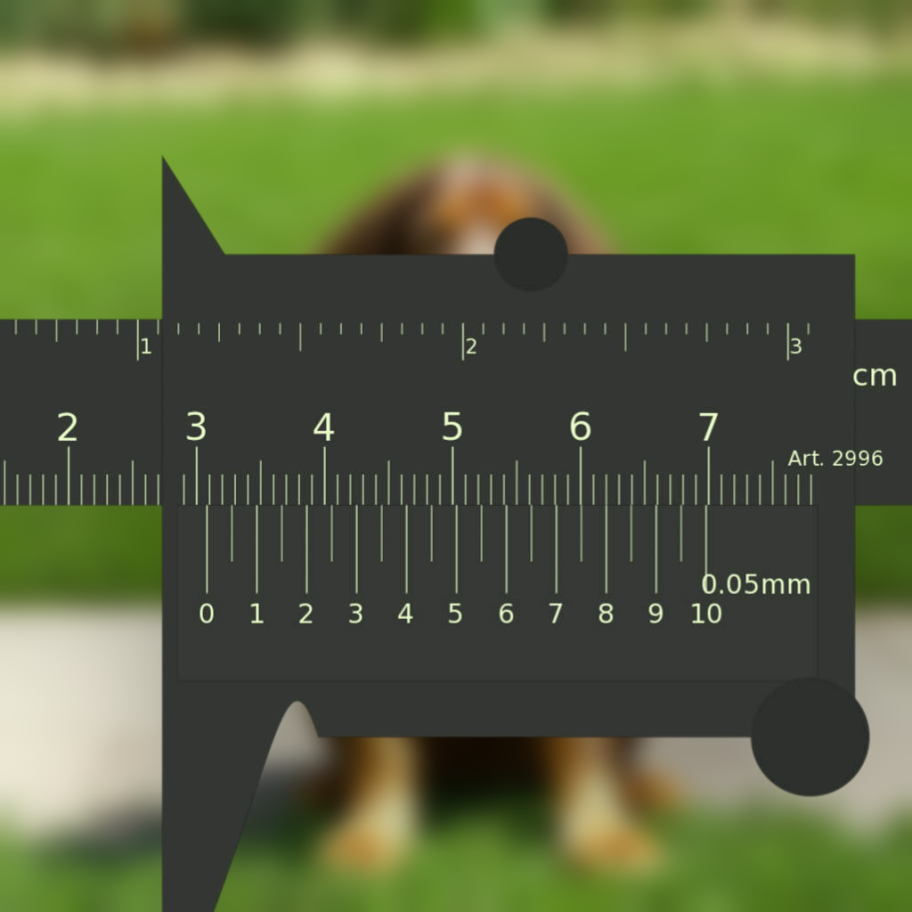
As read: **30.8** mm
